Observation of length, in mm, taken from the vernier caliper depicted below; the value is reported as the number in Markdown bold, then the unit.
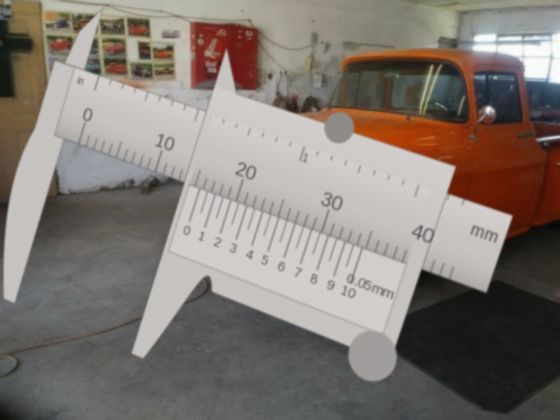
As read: **15.6** mm
